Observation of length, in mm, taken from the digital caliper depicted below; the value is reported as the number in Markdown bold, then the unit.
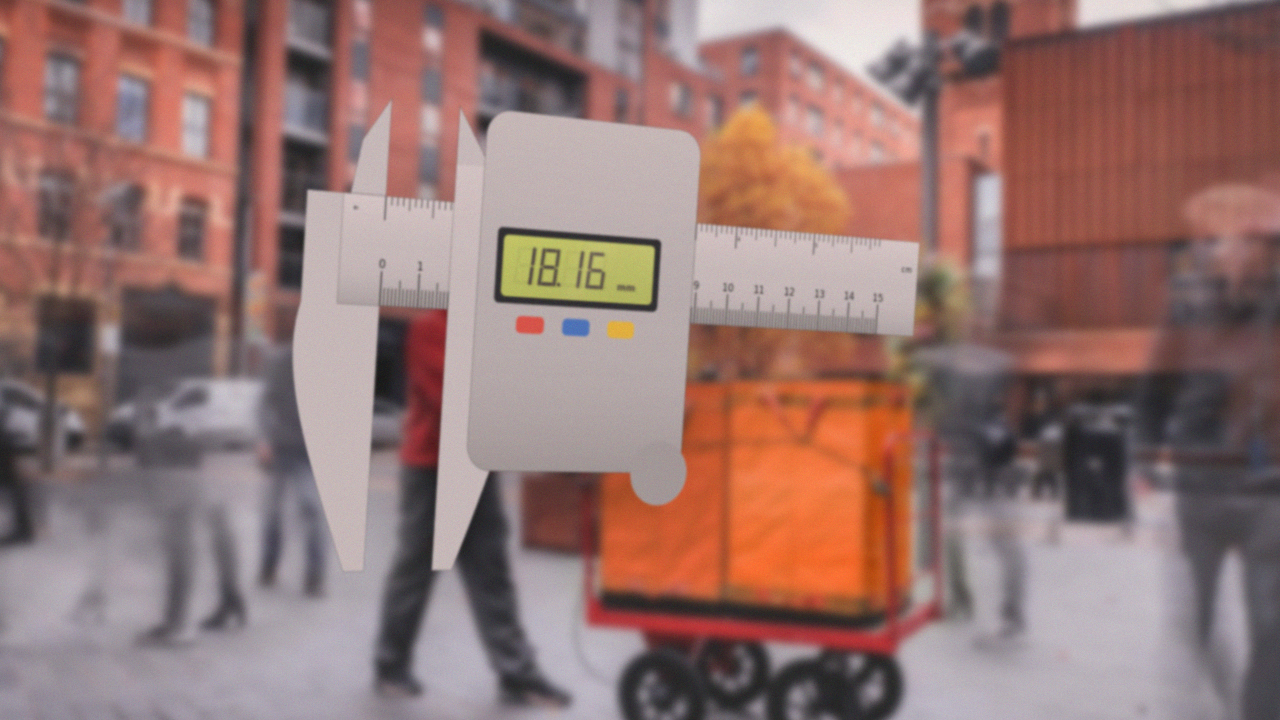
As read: **18.16** mm
